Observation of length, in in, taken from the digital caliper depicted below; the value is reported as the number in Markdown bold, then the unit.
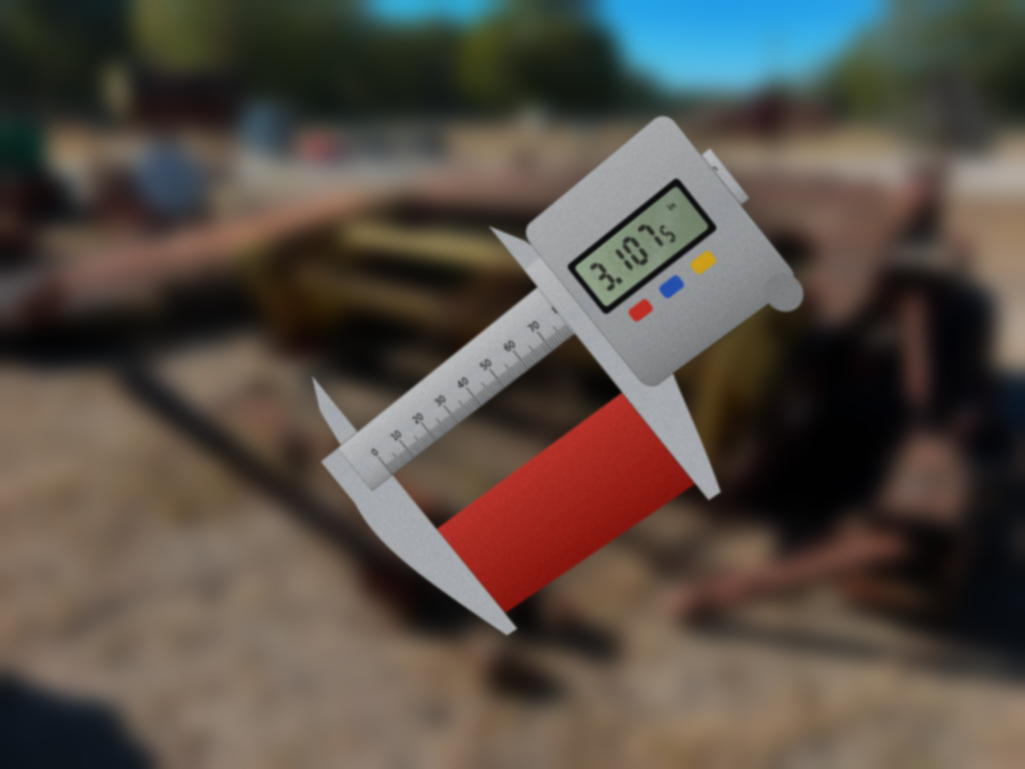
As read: **3.1075** in
